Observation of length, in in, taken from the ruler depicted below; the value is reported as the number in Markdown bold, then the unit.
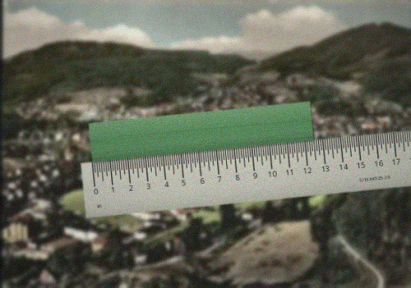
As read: **12.5** in
